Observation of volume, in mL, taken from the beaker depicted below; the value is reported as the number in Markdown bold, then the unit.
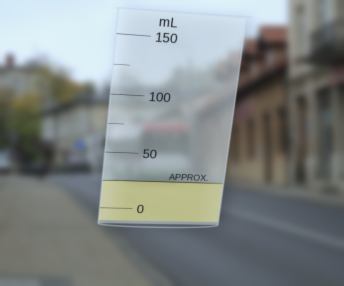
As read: **25** mL
